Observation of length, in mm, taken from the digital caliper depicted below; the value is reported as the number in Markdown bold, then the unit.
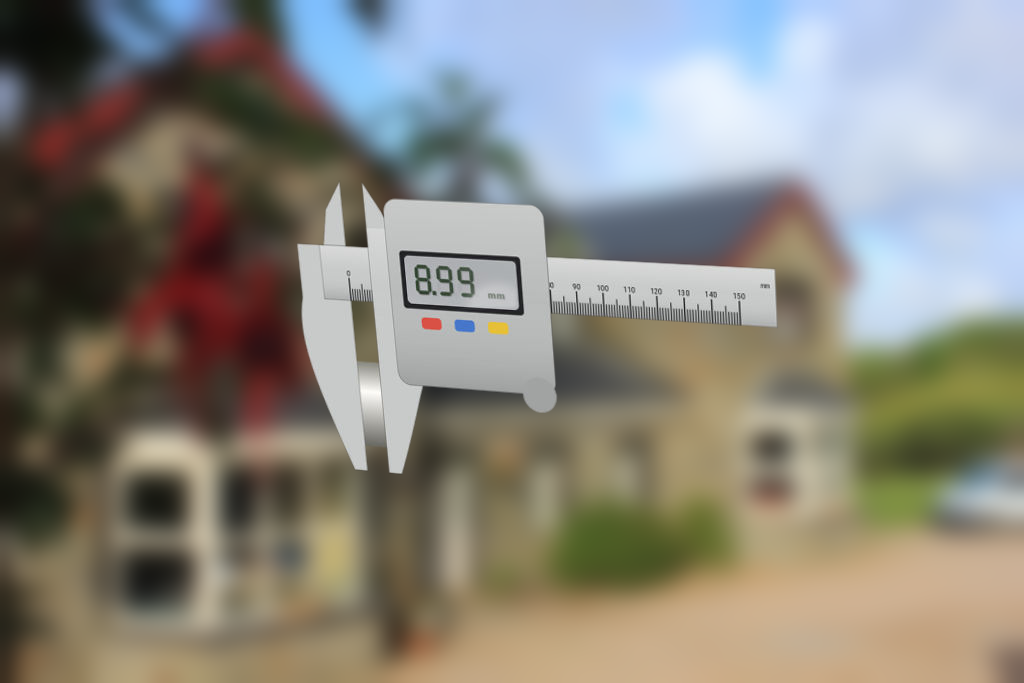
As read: **8.99** mm
